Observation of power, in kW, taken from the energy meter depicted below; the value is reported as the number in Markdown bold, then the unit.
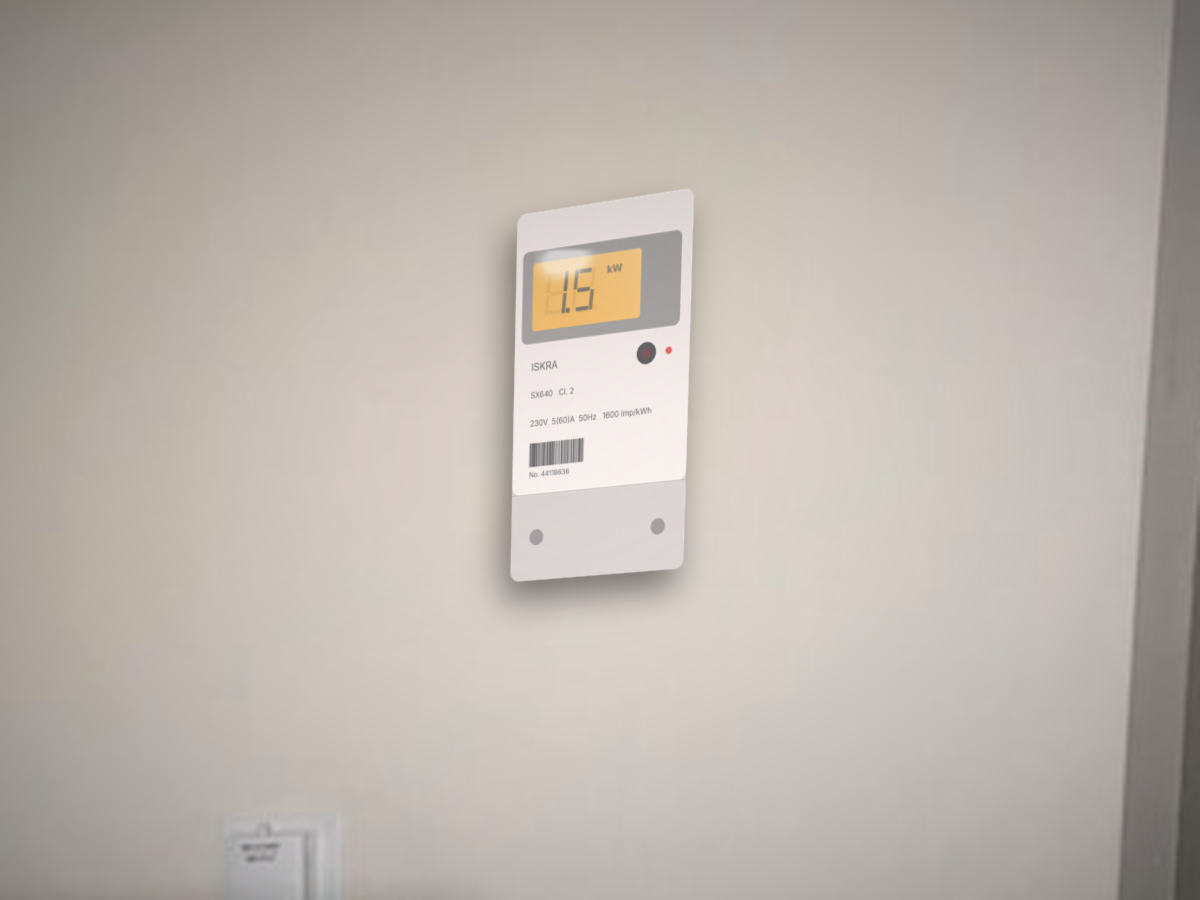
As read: **1.5** kW
